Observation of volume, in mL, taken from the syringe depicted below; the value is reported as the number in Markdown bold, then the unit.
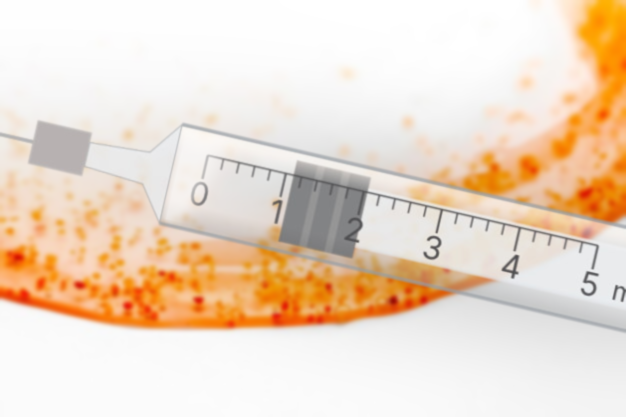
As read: **1.1** mL
